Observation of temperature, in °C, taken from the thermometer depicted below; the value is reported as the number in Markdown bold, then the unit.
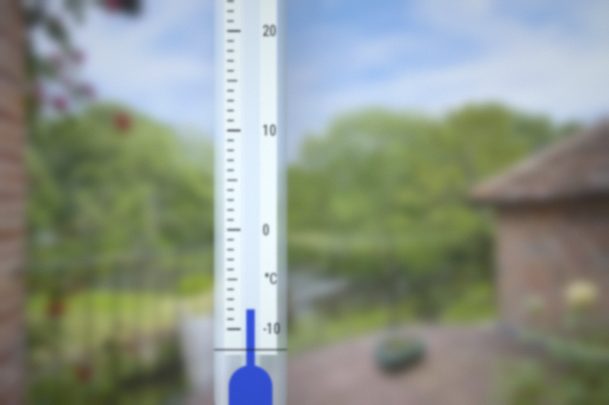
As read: **-8** °C
